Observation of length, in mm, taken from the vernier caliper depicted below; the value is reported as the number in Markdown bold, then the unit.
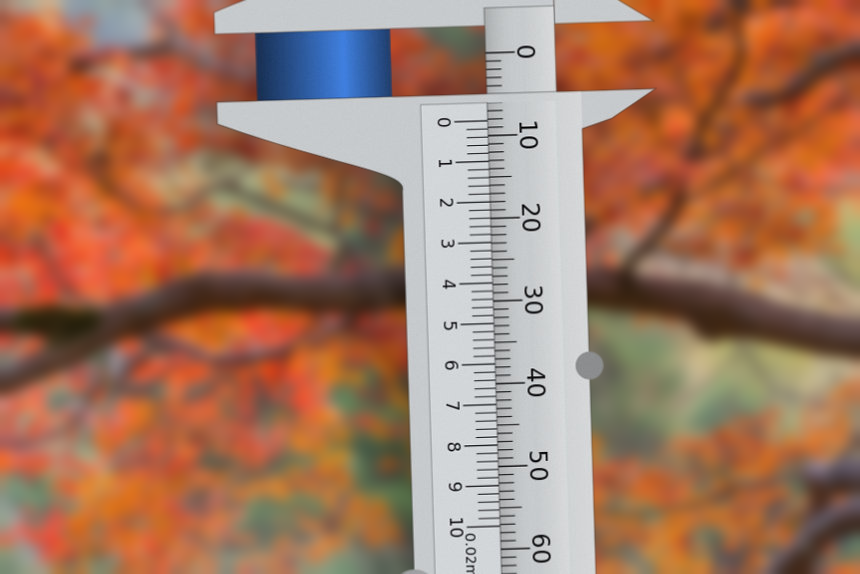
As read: **8.2** mm
